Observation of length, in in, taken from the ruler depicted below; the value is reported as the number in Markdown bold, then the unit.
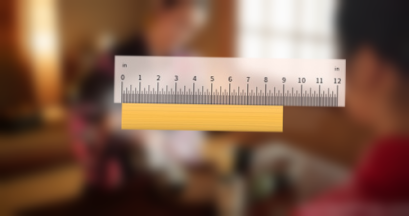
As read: **9** in
